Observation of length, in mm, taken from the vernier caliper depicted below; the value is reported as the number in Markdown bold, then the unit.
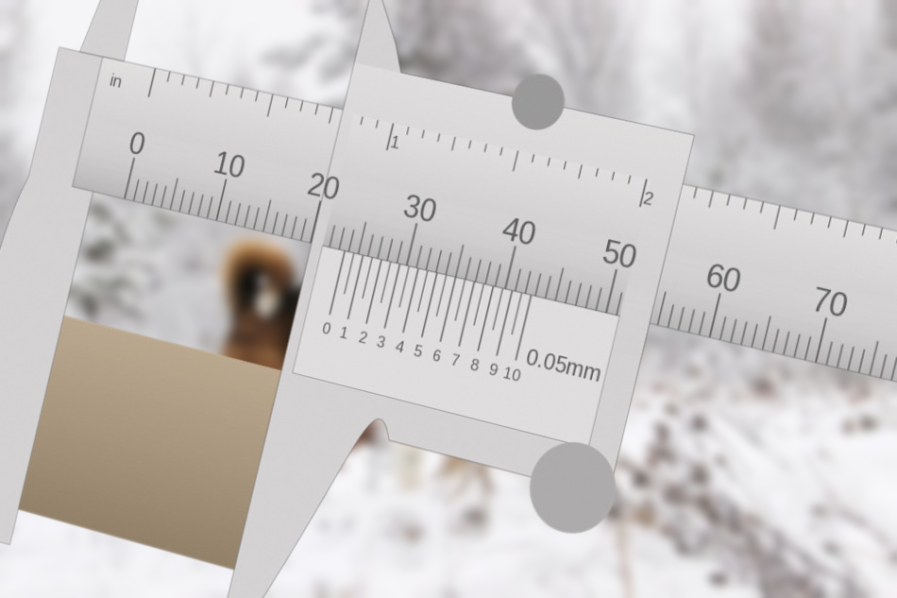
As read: **23.6** mm
